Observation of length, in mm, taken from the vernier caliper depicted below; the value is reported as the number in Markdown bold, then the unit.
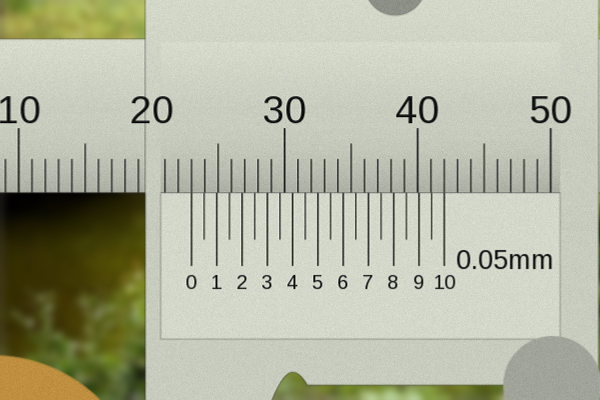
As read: **23.0** mm
